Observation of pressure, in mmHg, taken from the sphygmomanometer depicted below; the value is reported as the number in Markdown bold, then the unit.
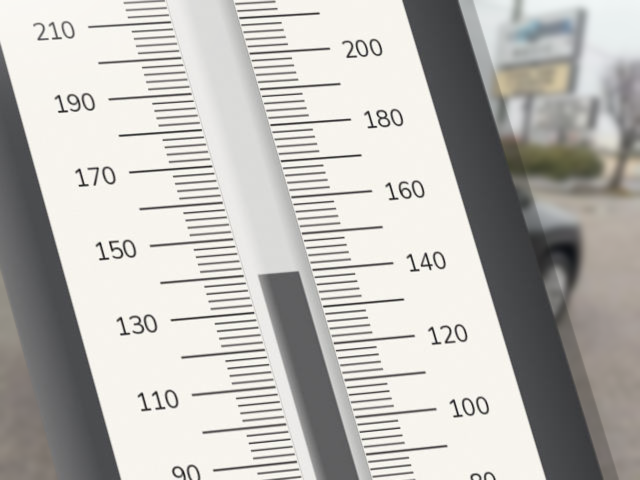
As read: **140** mmHg
